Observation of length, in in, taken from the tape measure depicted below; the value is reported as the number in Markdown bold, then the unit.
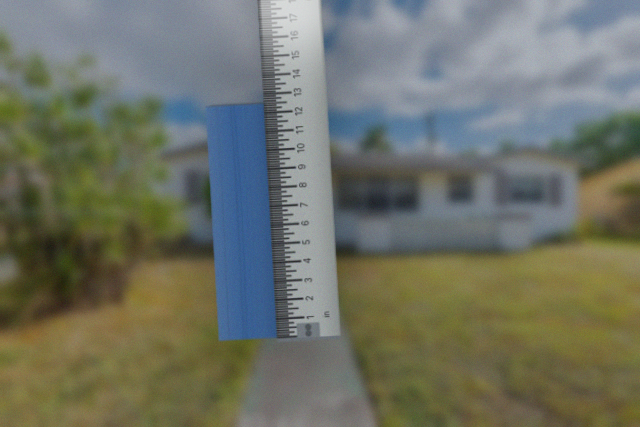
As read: **12.5** in
